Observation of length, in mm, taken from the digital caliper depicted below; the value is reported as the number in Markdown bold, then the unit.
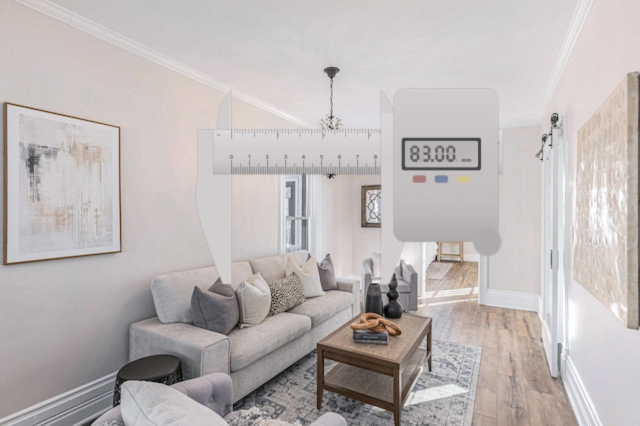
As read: **83.00** mm
